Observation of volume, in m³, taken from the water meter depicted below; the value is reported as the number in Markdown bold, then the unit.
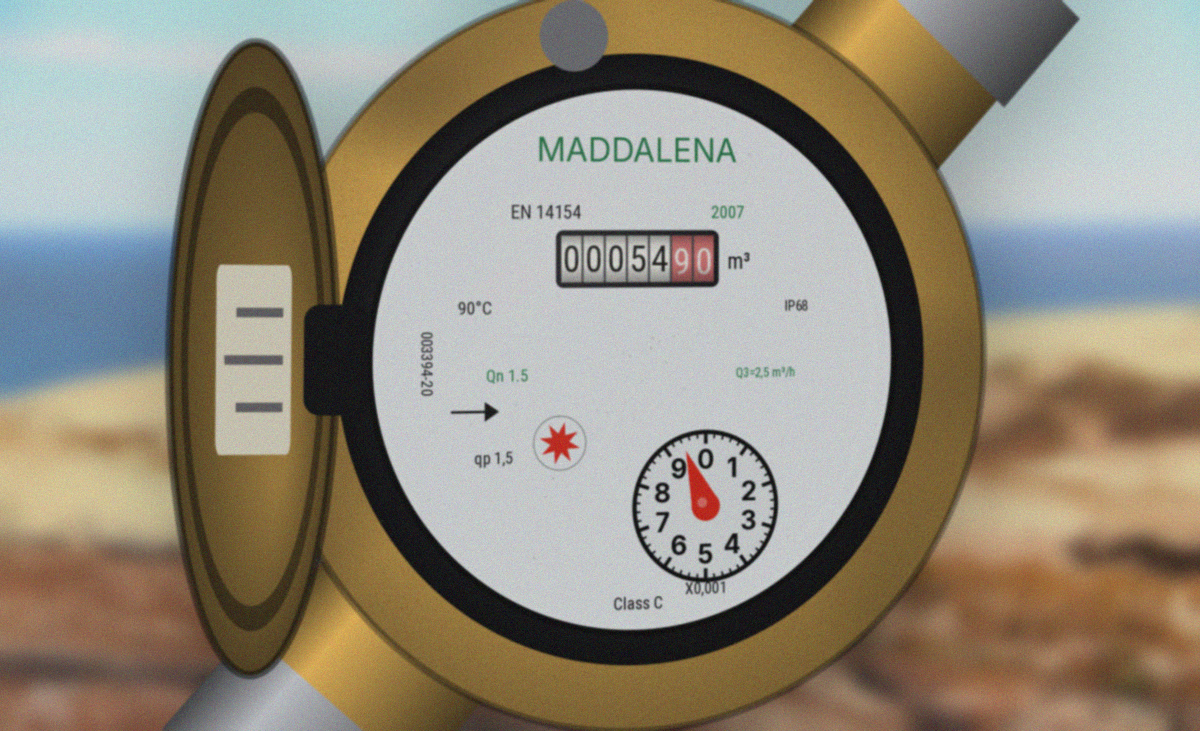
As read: **54.899** m³
